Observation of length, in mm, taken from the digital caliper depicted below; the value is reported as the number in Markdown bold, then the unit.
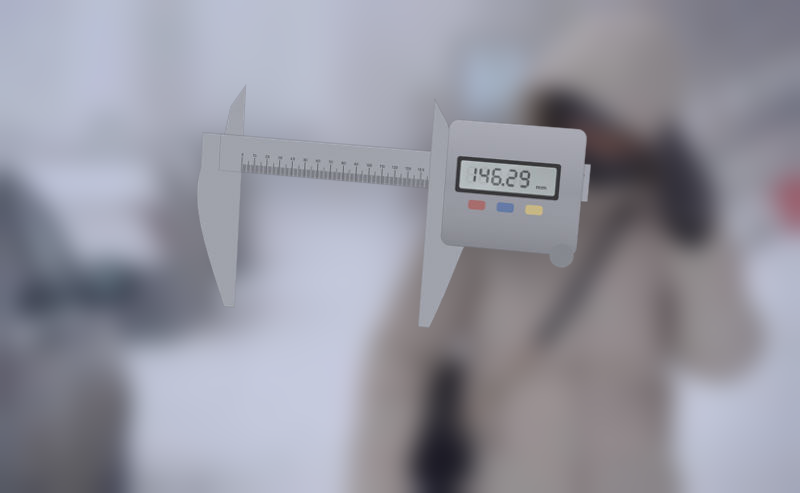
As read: **146.29** mm
